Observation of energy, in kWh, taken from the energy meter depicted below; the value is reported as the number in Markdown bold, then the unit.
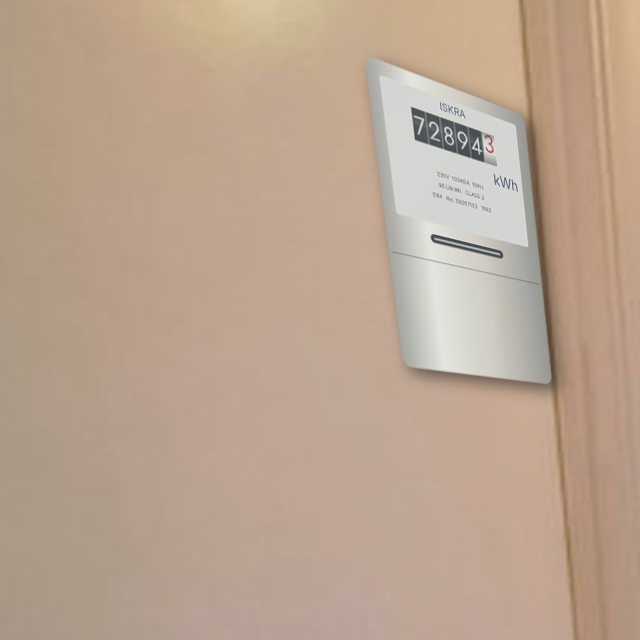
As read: **72894.3** kWh
